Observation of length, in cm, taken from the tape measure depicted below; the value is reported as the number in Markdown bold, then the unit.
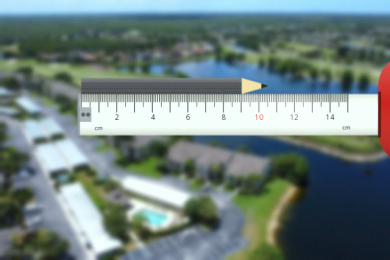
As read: **10.5** cm
